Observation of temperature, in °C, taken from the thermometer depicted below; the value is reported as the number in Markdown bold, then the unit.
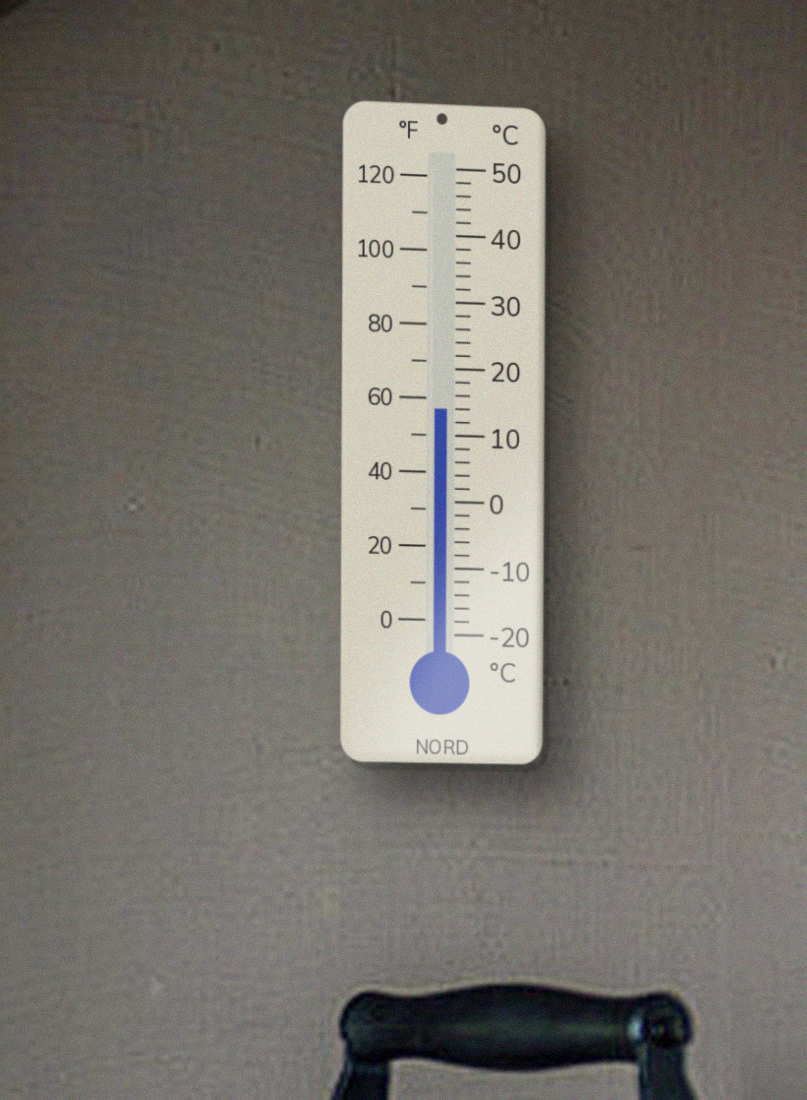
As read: **14** °C
